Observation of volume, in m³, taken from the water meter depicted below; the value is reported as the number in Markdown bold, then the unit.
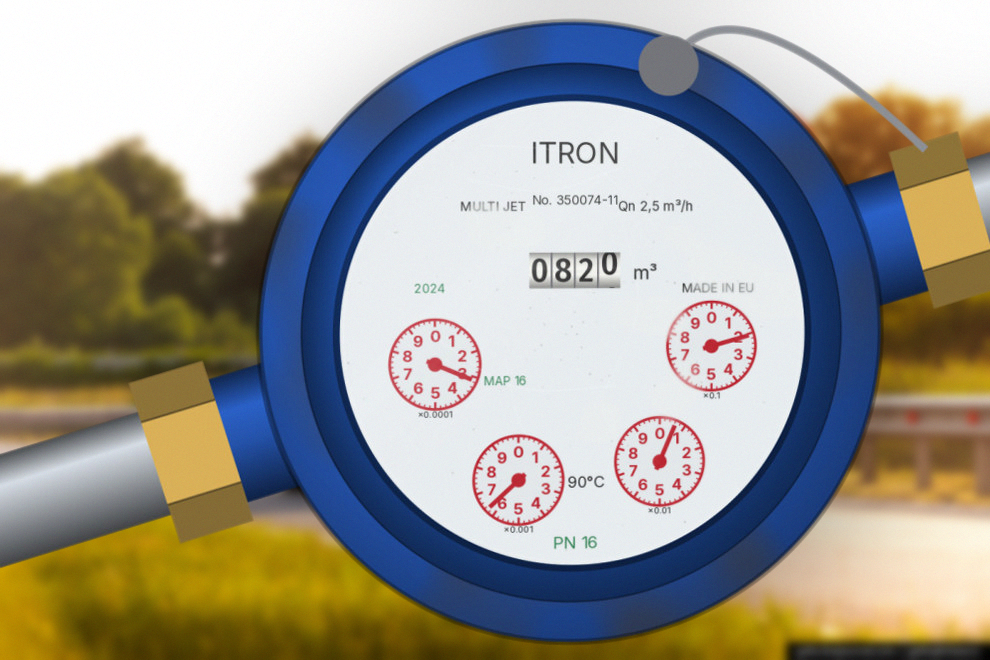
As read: **820.2063** m³
